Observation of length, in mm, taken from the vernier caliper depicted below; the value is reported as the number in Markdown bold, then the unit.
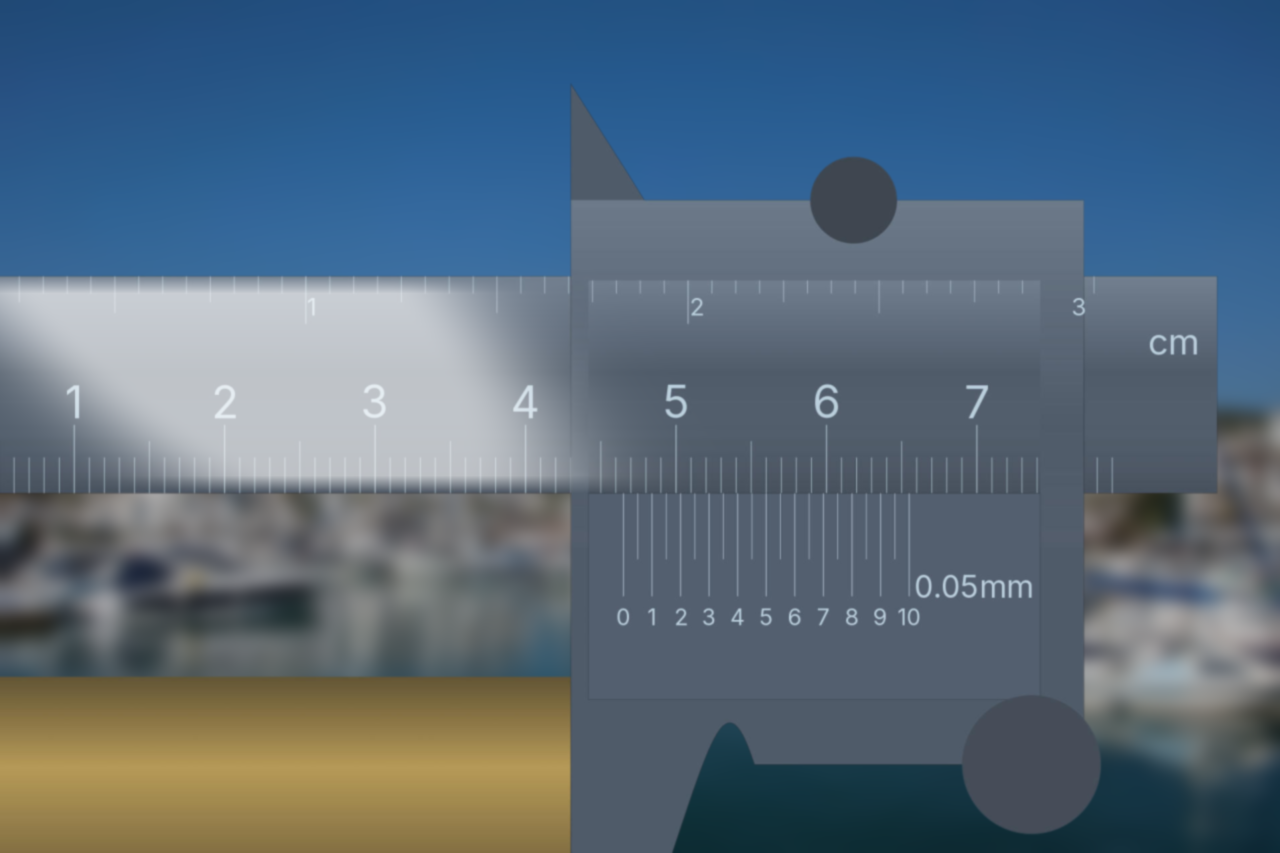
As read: **46.5** mm
